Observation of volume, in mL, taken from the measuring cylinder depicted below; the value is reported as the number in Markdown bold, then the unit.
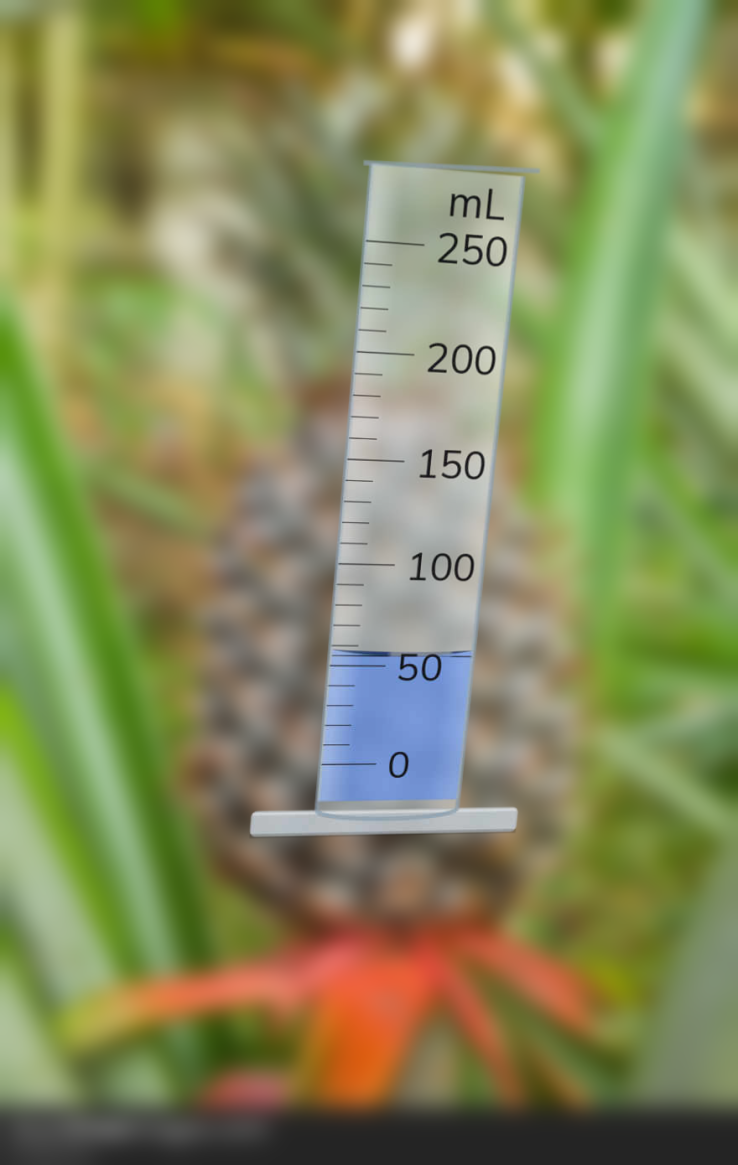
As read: **55** mL
